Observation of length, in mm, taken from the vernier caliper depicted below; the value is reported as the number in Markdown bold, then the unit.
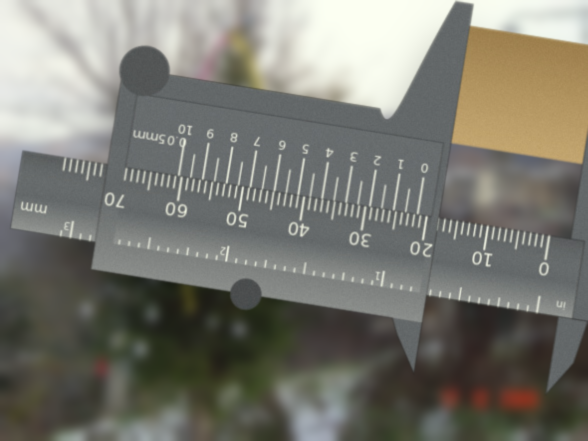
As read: **21.5** mm
